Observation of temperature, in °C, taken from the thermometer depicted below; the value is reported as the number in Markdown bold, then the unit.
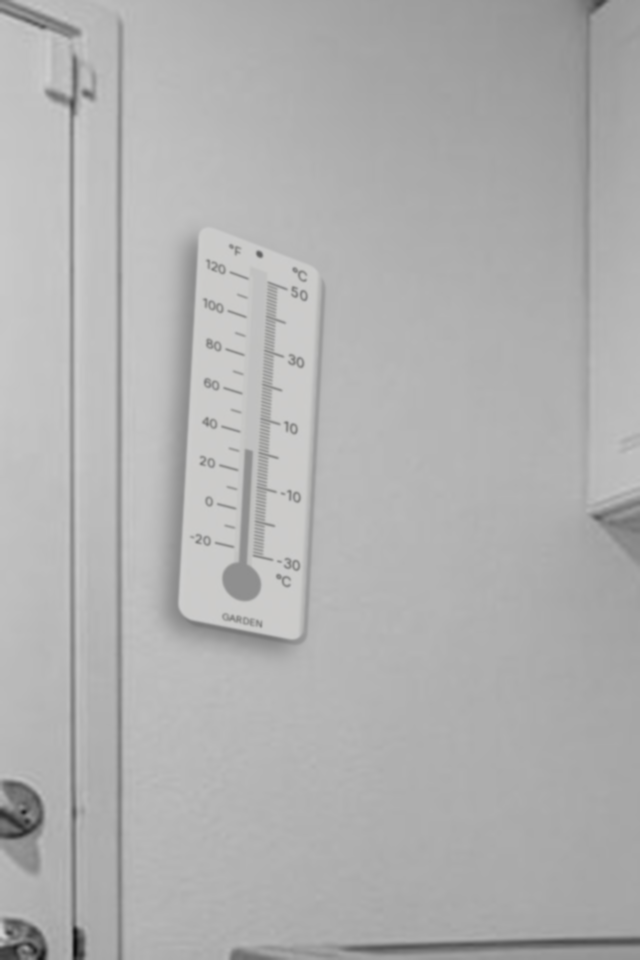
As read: **0** °C
